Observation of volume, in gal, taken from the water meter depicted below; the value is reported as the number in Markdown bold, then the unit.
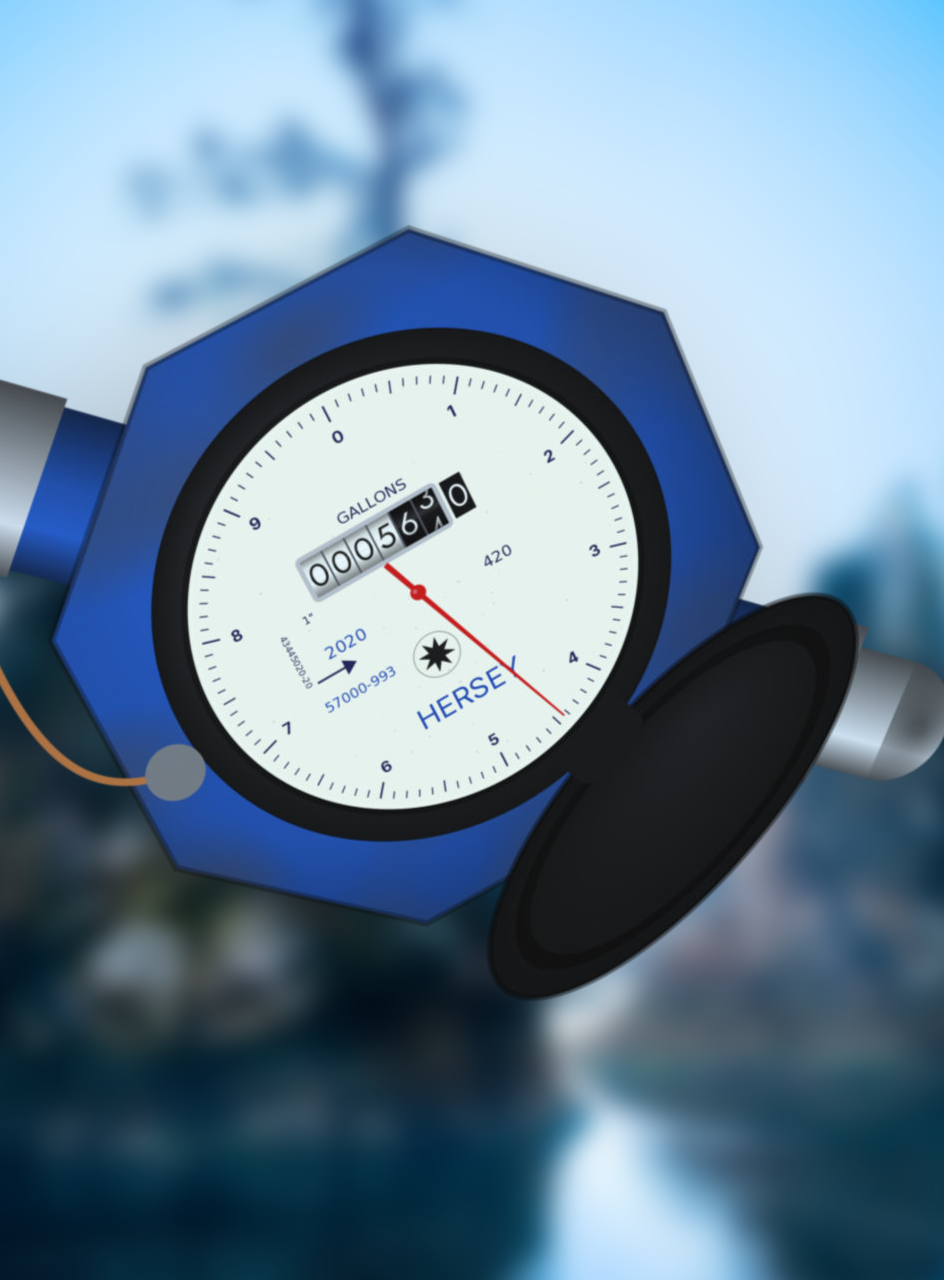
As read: **5634.4** gal
